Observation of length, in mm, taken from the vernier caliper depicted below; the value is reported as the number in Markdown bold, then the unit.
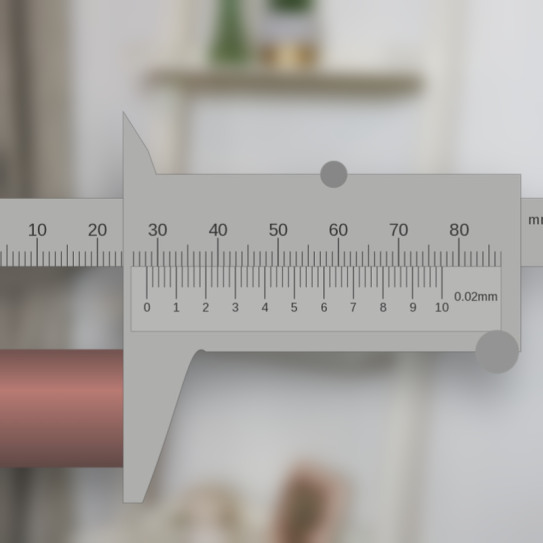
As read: **28.2** mm
